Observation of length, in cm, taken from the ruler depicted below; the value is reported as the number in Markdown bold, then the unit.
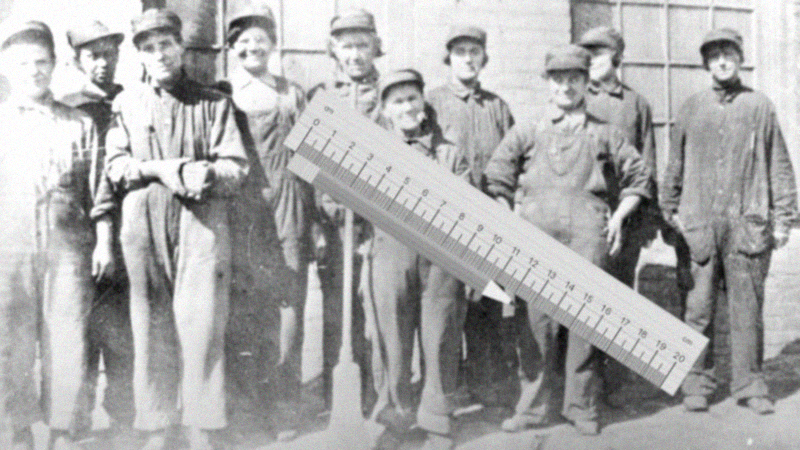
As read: **12.5** cm
